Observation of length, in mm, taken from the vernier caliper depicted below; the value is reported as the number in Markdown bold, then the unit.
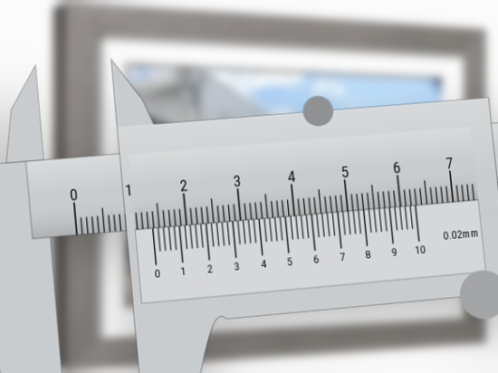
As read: **13.8** mm
